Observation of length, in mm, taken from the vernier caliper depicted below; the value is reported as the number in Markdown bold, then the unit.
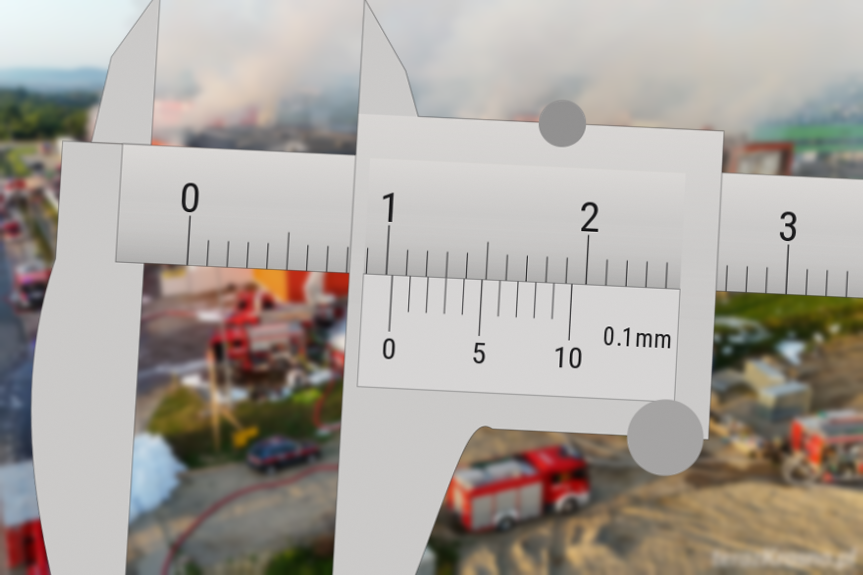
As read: **10.3** mm
